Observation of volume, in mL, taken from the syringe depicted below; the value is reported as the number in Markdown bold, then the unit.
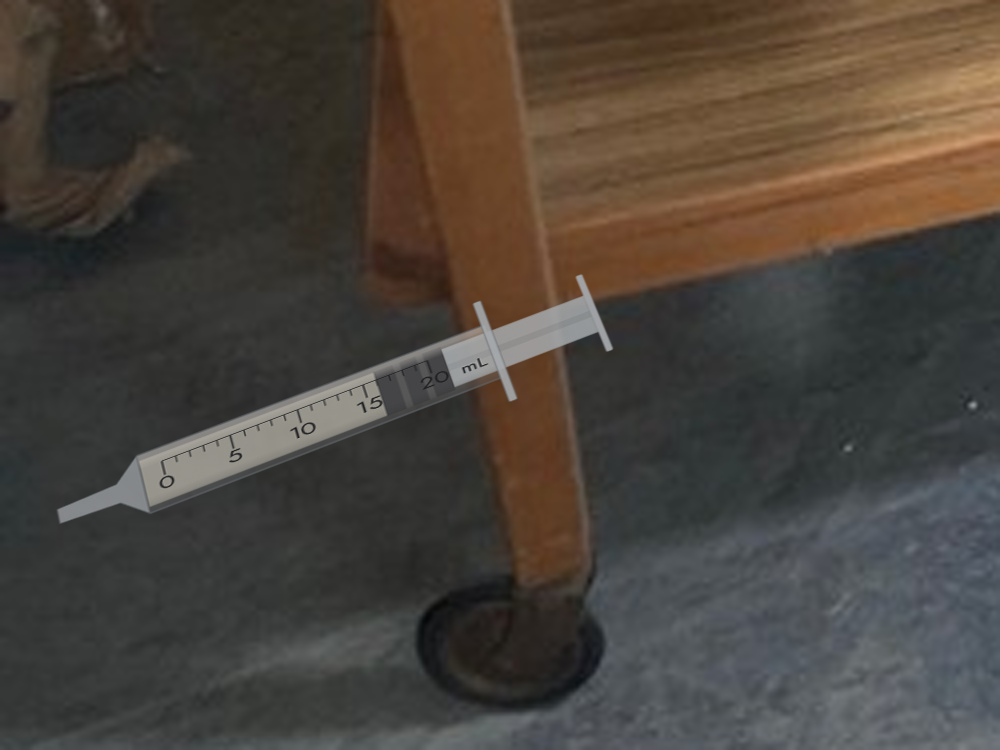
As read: **16** mL
